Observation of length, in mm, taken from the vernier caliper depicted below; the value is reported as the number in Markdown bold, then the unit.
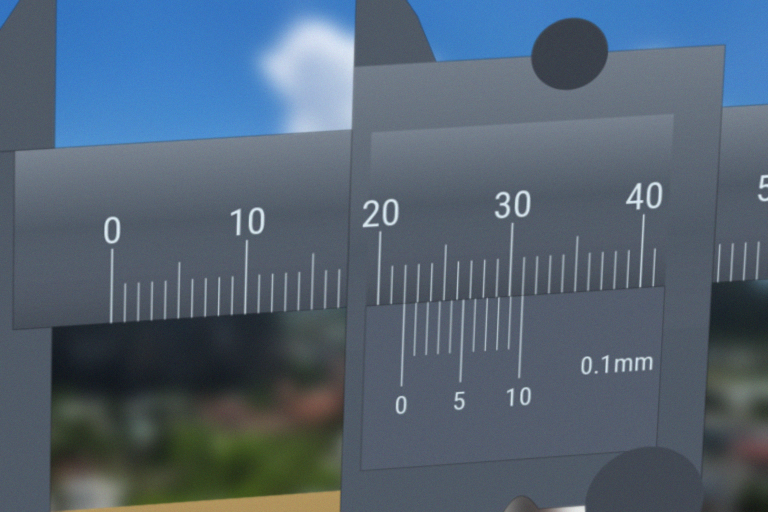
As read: **22.0** mm
